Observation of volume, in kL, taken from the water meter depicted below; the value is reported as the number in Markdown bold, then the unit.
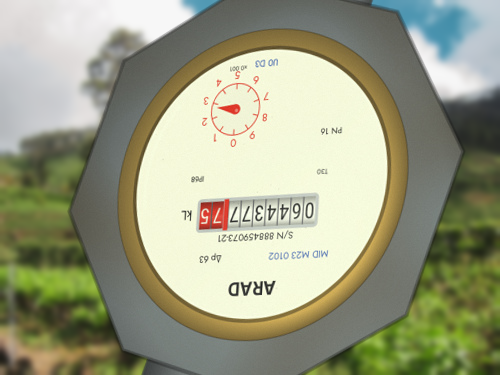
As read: **644377.752** kL
